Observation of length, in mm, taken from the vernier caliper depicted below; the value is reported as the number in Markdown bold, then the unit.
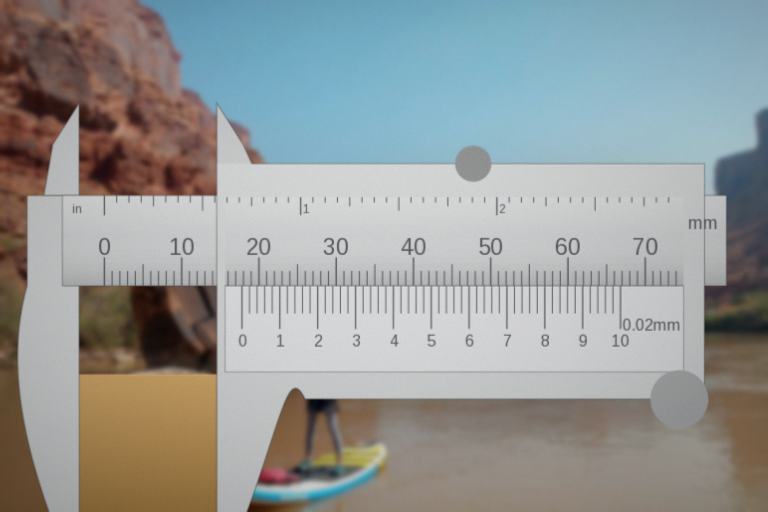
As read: **17.8** mm
